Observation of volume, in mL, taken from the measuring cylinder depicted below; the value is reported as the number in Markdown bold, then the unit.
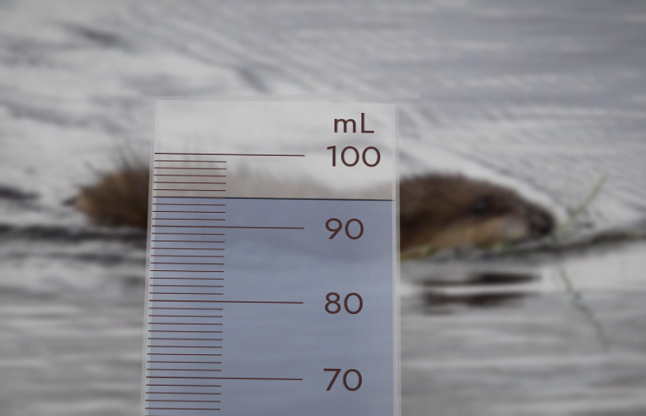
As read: **94** mL
